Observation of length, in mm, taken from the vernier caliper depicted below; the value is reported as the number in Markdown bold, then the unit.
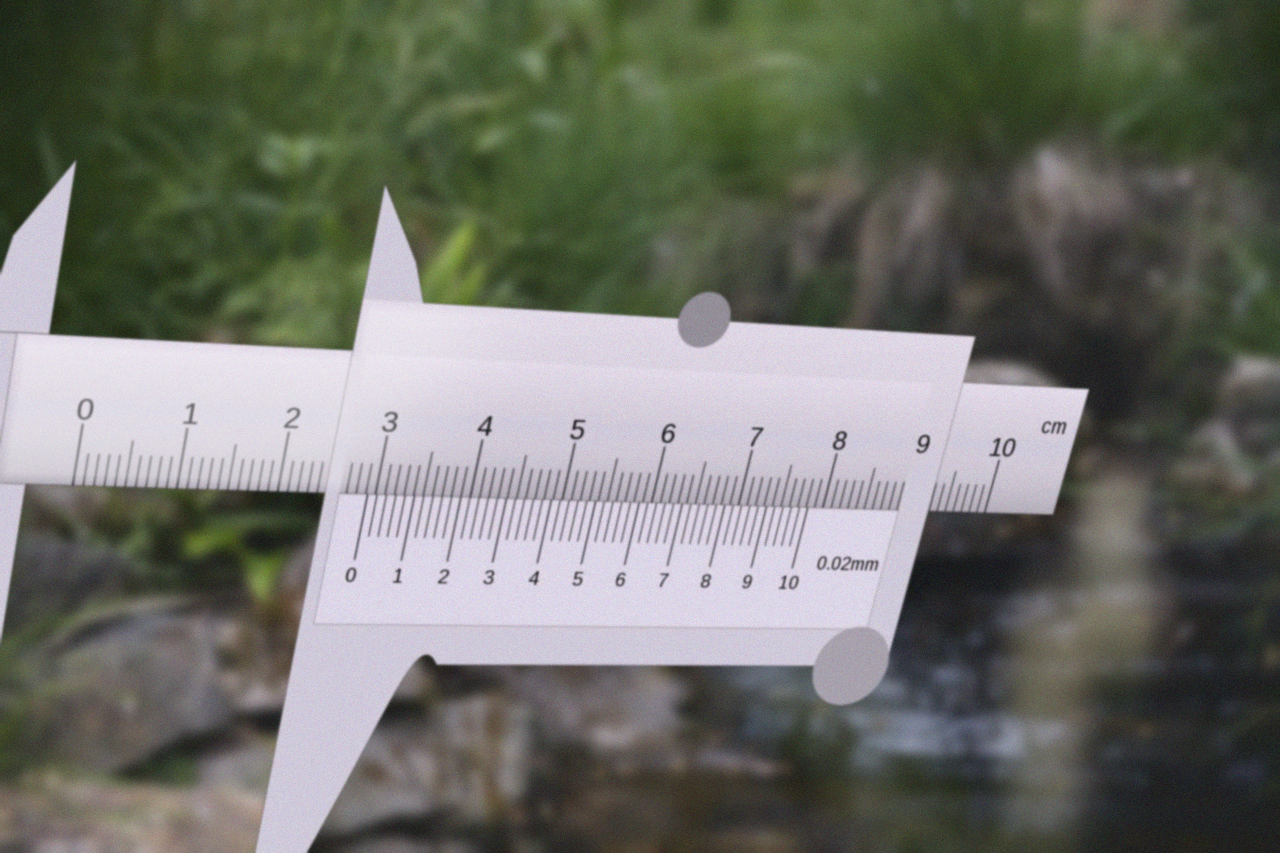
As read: **29.2** mm
